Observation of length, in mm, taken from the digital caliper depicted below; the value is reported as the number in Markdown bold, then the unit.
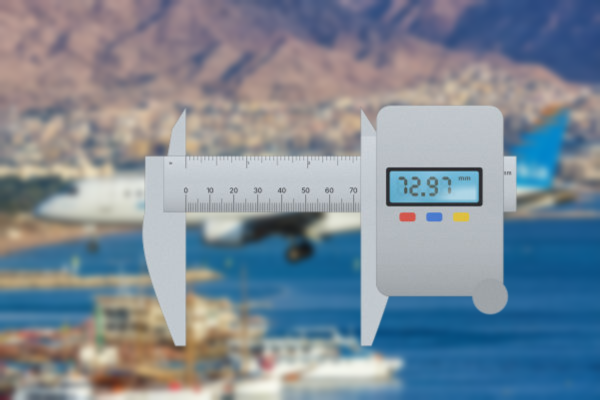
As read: **72.97** mm
